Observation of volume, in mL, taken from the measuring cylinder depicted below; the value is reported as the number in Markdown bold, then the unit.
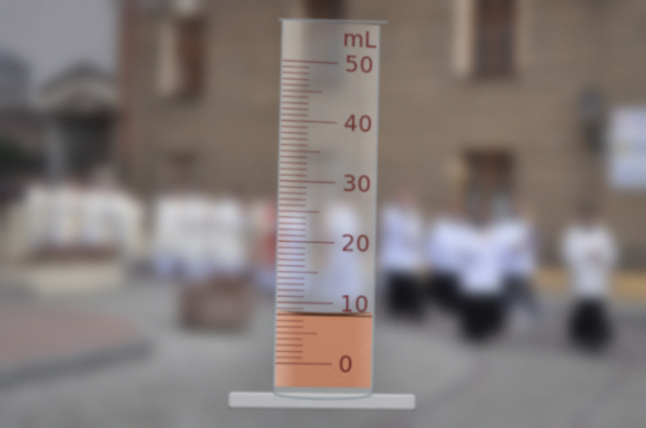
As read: **8** mL
